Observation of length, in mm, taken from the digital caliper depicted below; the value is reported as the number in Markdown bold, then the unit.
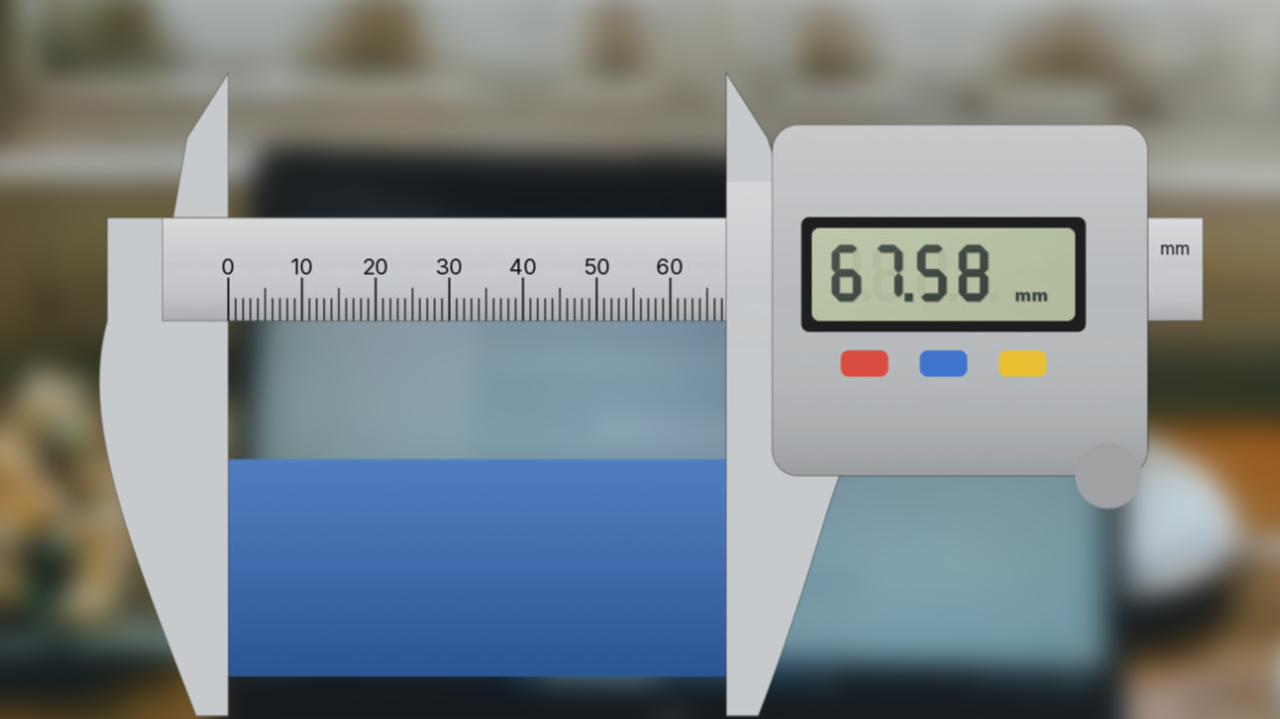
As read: **67.58** mm
